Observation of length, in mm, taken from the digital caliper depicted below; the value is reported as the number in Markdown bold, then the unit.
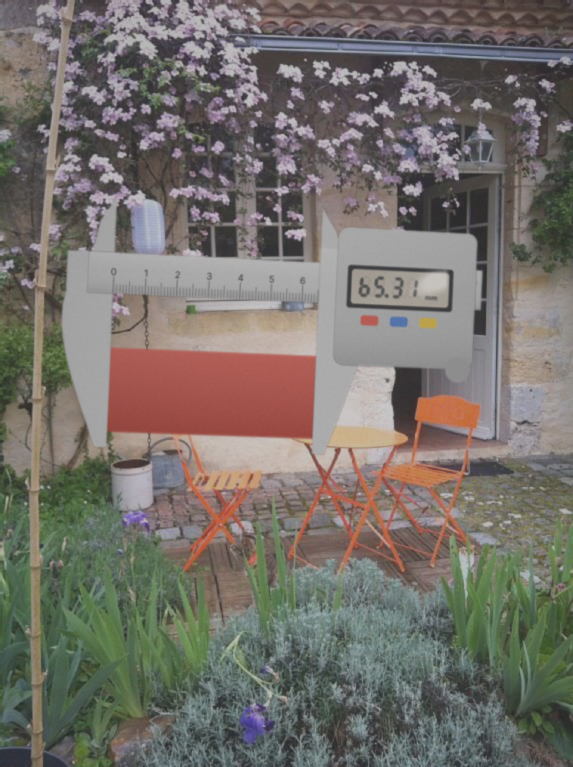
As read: **65.31** mm
